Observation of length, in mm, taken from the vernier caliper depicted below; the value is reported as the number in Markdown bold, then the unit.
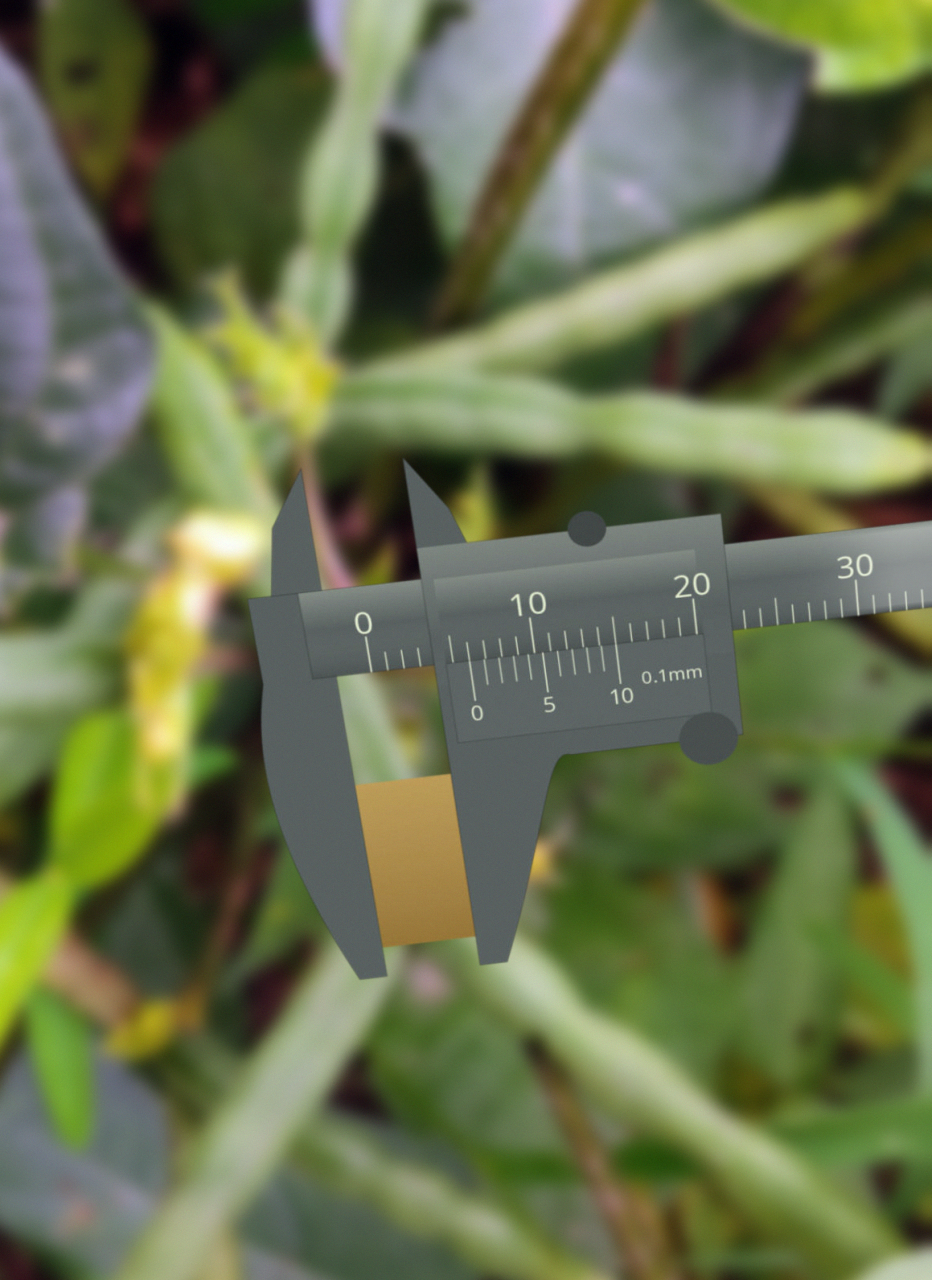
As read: **6.0** mm
